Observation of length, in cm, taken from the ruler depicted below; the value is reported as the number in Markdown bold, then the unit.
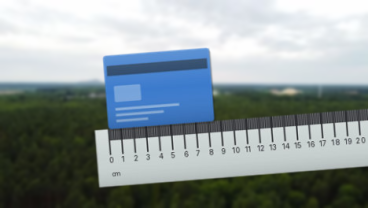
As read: **8.5** cm
